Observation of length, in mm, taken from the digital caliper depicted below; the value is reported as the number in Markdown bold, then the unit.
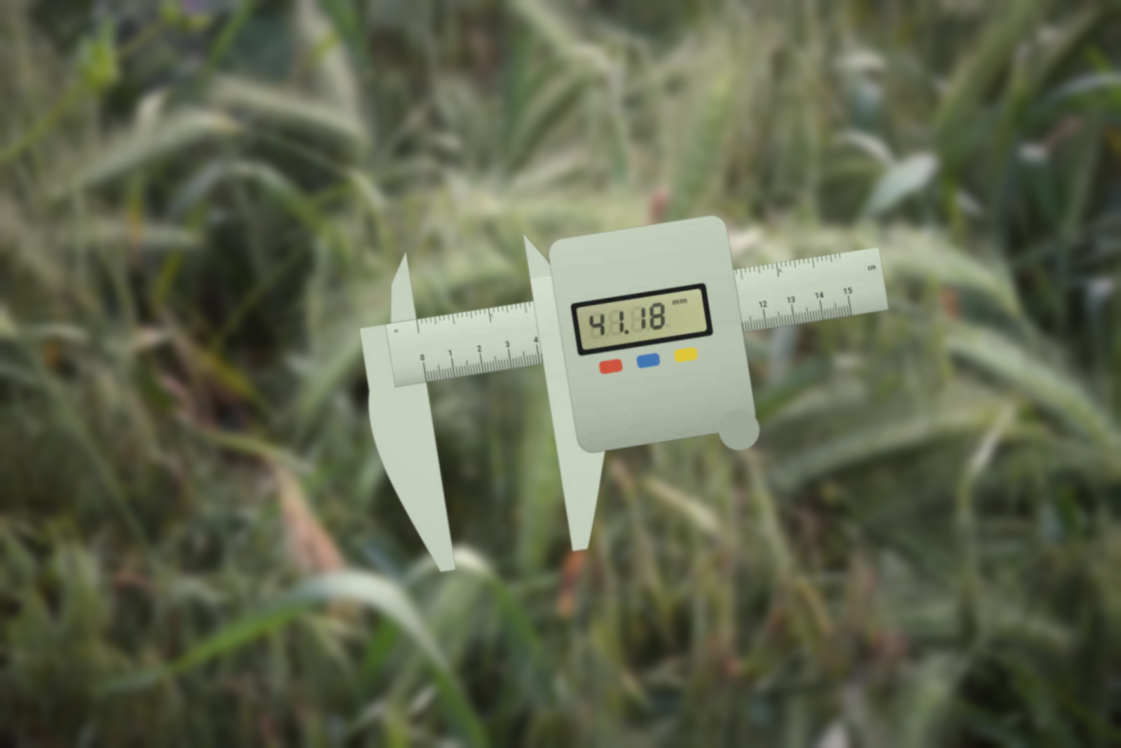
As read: **41.18** mm
